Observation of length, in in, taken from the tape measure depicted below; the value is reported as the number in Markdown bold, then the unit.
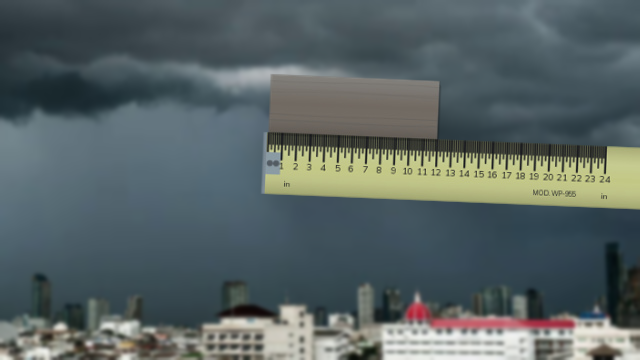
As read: **12** in
